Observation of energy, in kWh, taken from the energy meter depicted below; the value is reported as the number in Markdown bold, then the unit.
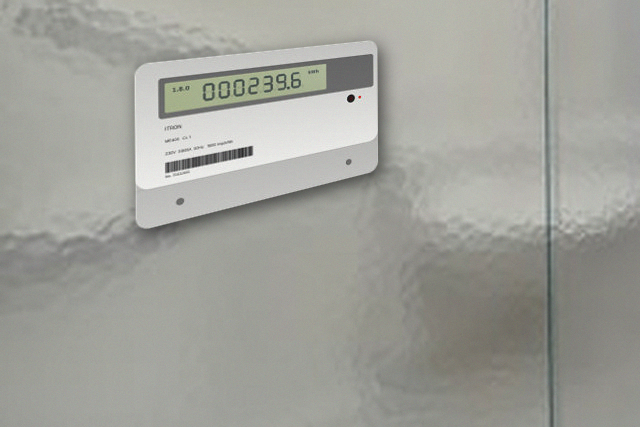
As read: **239.6** kWh
